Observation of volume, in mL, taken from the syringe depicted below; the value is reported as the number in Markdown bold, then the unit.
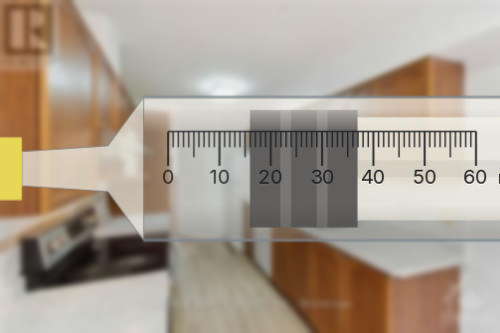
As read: **16** mL
